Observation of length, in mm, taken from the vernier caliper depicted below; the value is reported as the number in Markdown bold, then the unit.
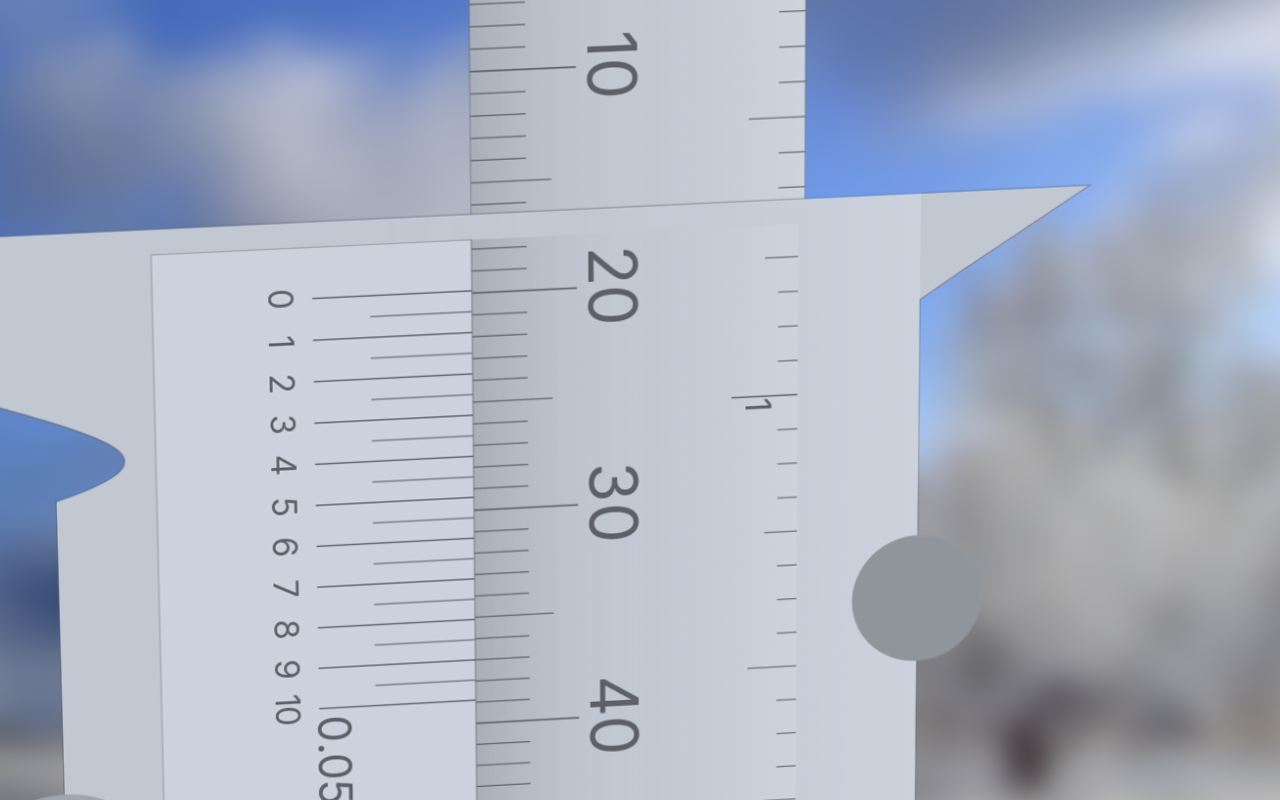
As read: **19.9** mm
